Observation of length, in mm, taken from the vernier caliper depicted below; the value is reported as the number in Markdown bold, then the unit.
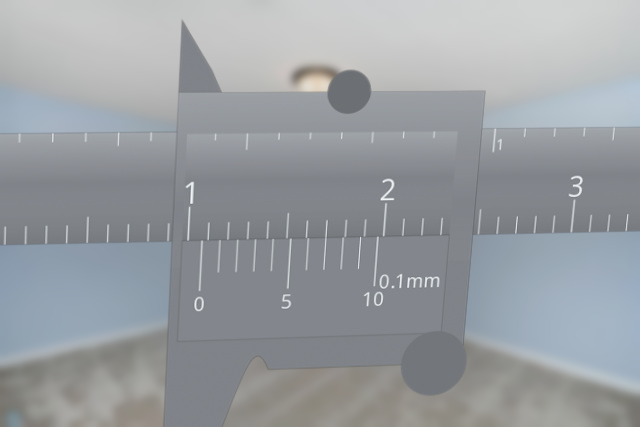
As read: **10.7** mm
